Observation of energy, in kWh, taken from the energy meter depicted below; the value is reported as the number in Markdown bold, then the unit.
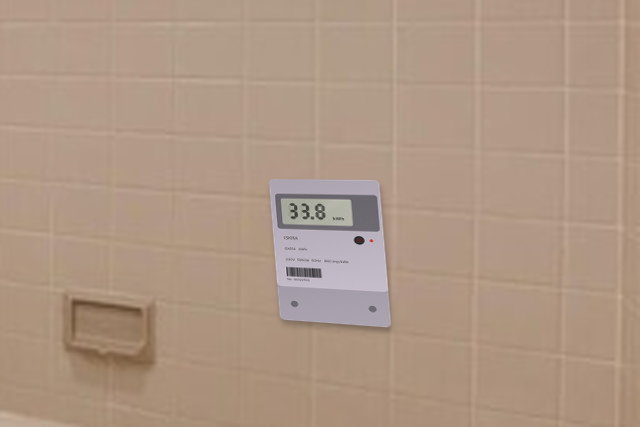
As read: **33.8** kWh
